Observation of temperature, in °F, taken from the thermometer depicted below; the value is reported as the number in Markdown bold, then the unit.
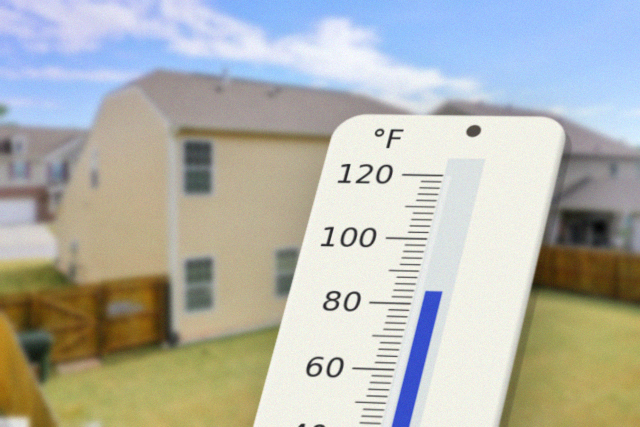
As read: **84** °F
